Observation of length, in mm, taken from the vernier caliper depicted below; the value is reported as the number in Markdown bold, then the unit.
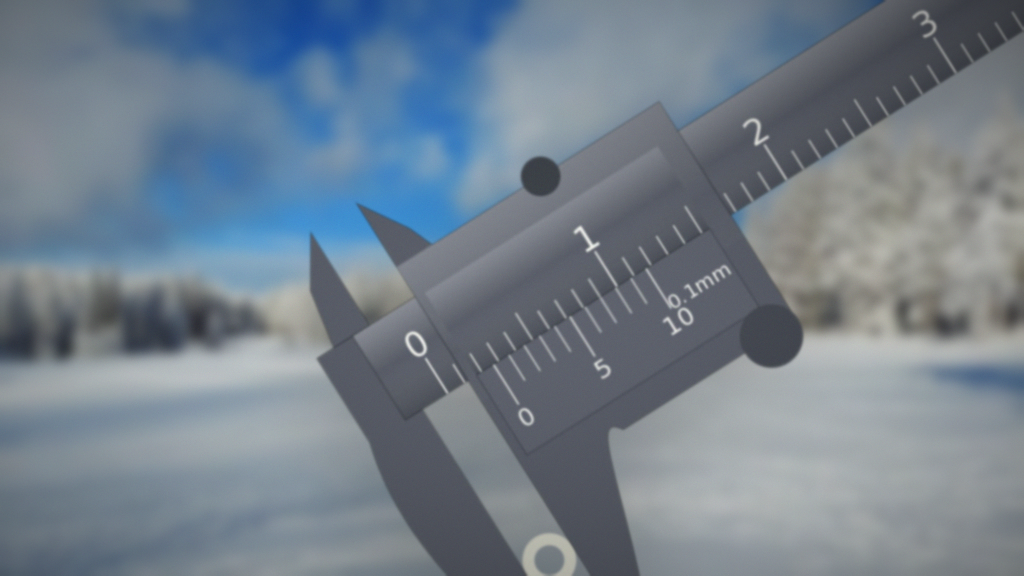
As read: **2.7** mm
